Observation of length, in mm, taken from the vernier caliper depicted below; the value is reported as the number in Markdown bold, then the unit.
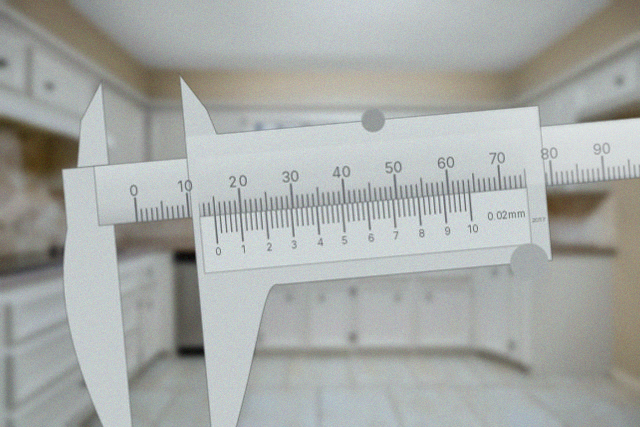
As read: **15.0** mm
